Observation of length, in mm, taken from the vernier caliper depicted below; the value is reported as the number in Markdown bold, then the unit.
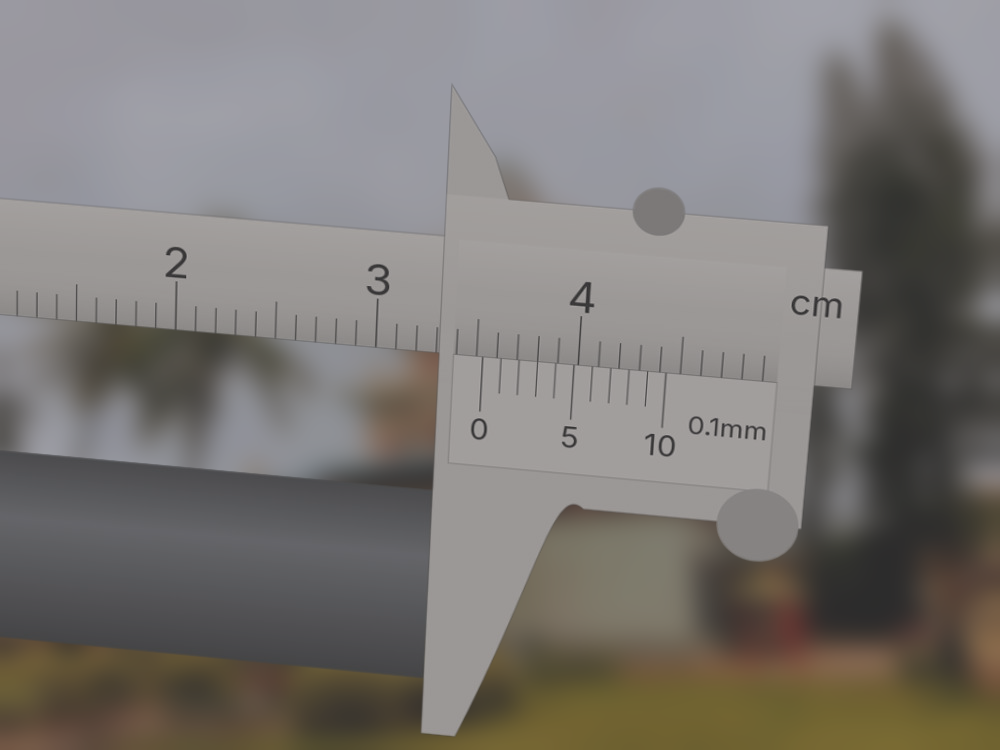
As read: **35.3** mm
